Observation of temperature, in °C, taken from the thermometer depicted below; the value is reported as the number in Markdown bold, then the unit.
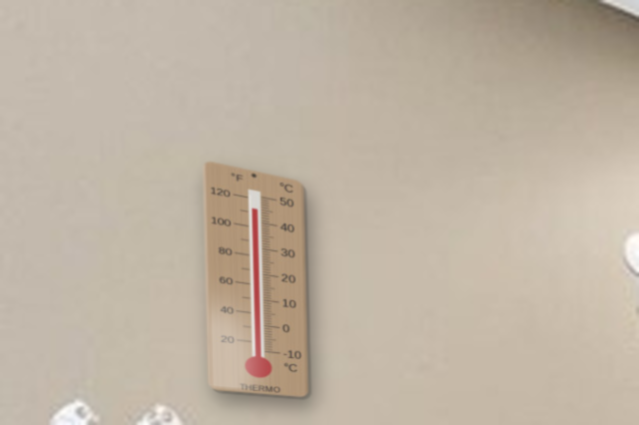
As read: **45** °C
